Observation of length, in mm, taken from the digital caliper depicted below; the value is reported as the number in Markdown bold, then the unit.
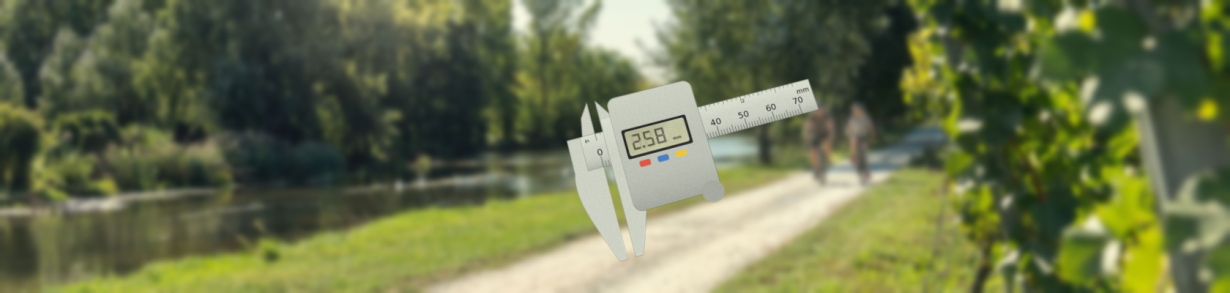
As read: **2.58** mm
